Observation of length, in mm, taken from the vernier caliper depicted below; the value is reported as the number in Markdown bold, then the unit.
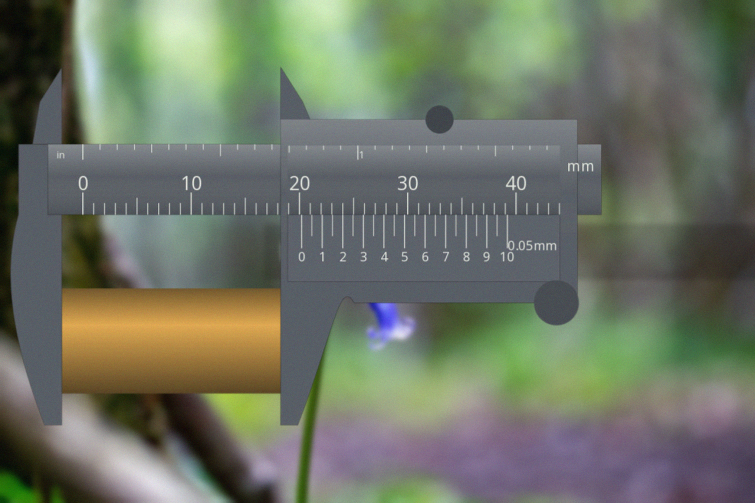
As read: **20.2** mm
